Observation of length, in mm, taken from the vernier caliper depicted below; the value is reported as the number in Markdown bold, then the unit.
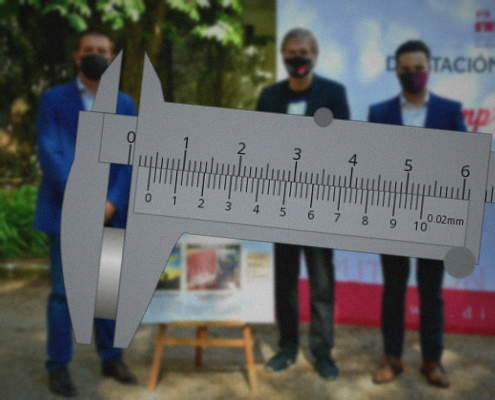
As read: **4.0** mm
